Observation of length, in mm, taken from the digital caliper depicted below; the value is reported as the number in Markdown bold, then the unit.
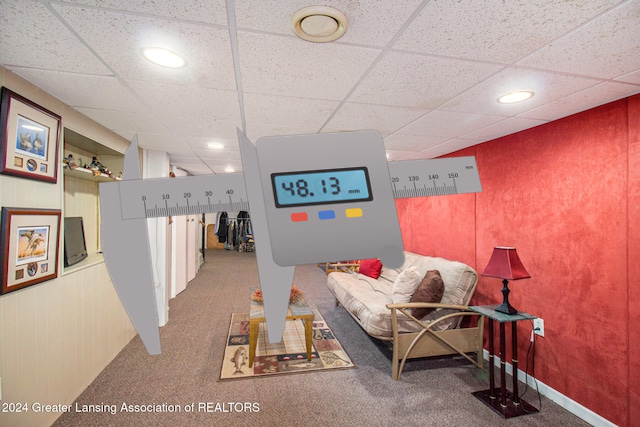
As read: **48.13** mm
